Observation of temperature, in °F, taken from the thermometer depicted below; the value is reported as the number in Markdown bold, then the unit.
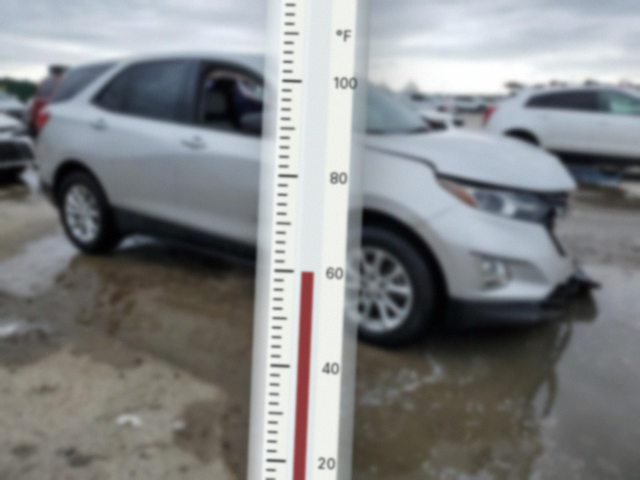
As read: **60** °F
